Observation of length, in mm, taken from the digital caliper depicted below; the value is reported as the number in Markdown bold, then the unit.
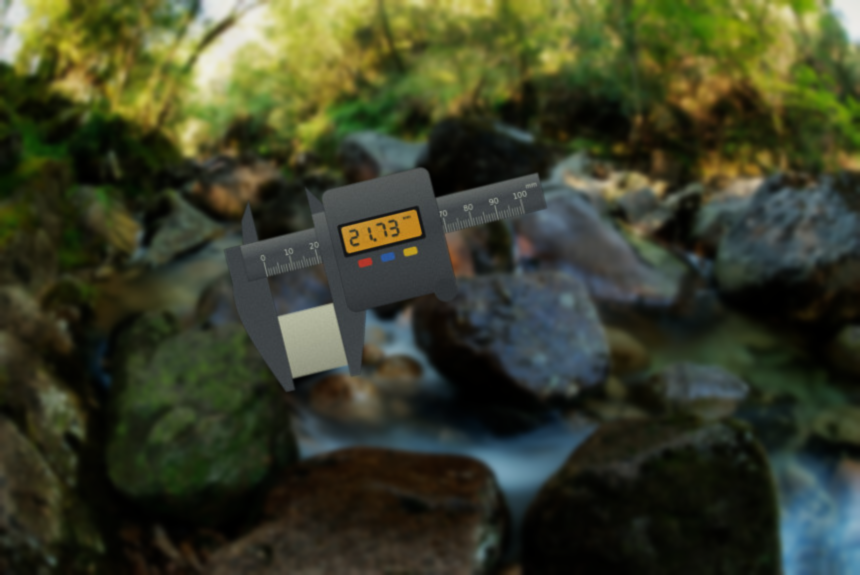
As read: **21.73** mm
